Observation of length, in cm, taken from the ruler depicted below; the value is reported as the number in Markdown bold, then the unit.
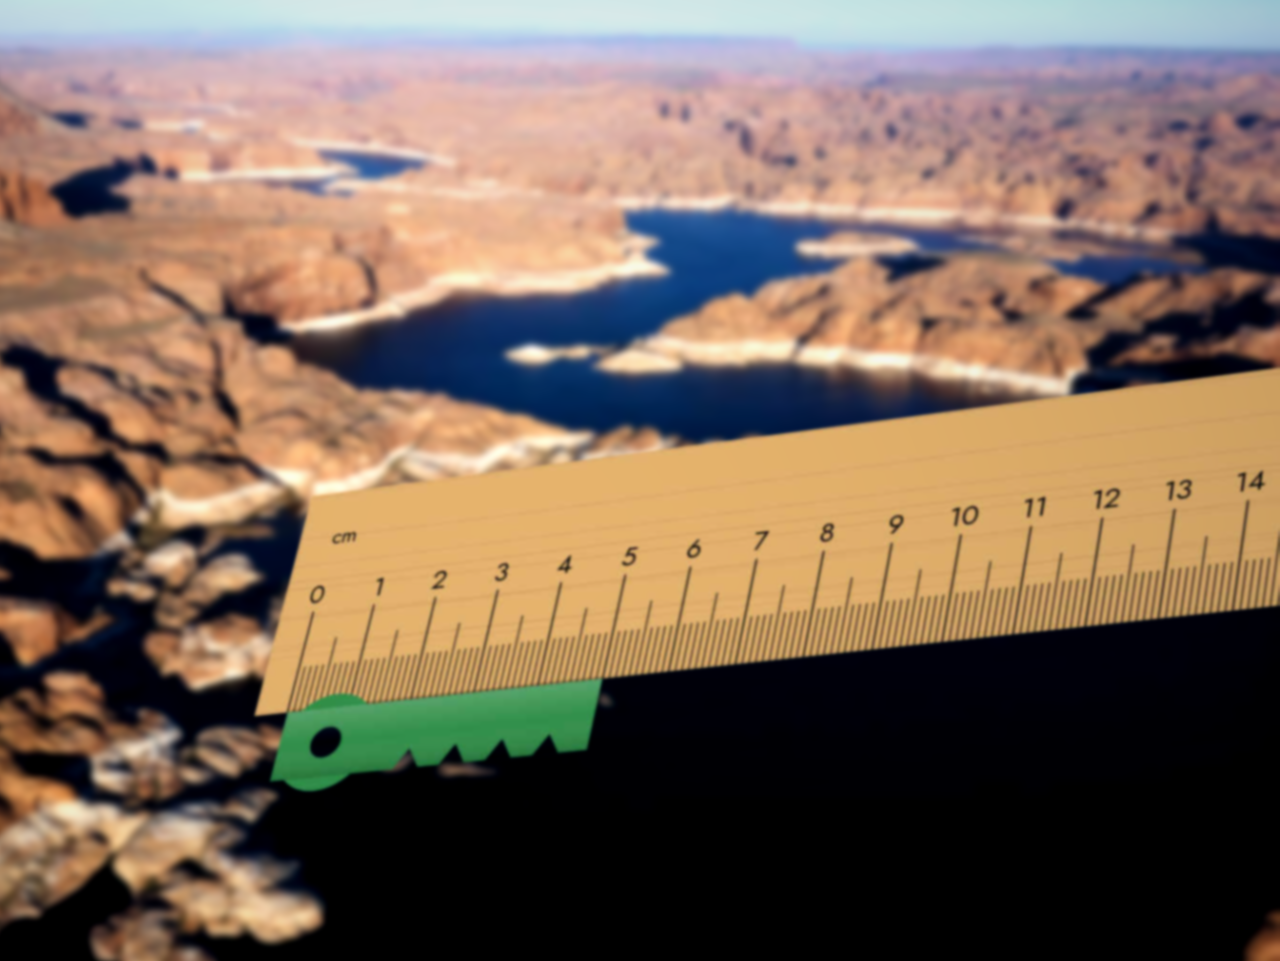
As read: **5** cm
